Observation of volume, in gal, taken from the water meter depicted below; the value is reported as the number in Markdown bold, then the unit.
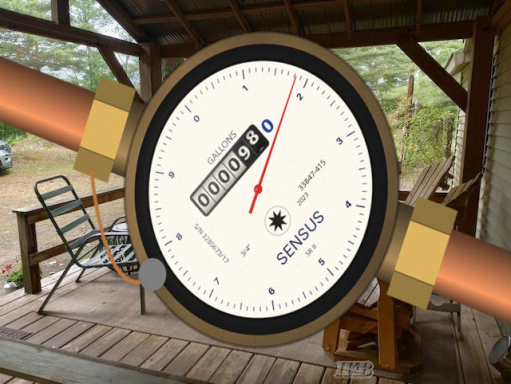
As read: **981.8** gal
